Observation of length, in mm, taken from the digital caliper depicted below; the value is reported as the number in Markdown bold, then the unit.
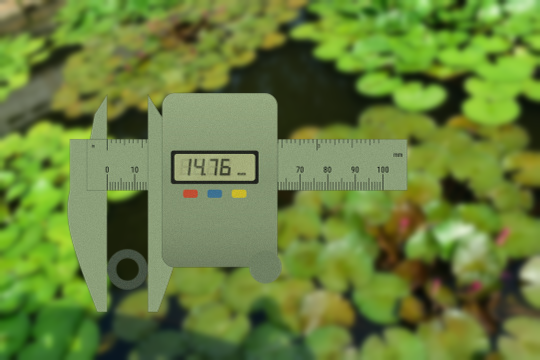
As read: **14.76** mm
